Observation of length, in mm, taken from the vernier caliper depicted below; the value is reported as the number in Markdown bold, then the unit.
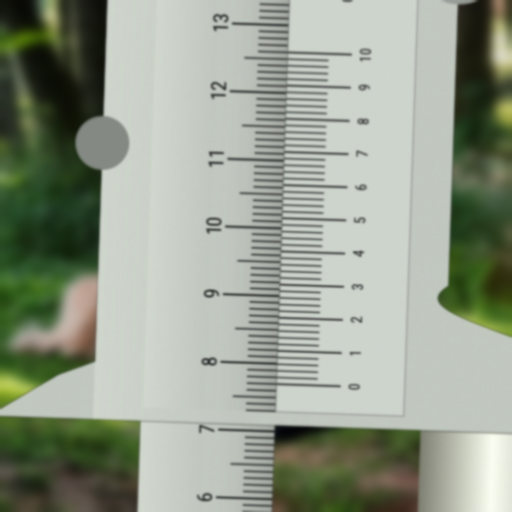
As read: **77.0** mm
